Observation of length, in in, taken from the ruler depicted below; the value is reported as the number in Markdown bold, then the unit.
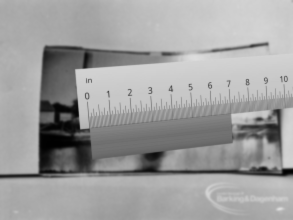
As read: **7** in
